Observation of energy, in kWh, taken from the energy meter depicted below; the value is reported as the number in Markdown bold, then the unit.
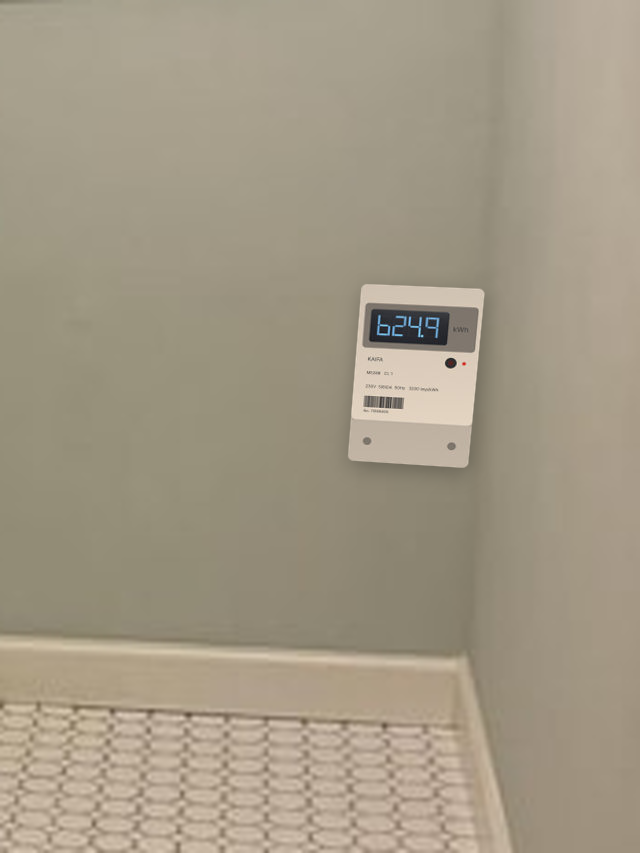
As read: **624.9** kWh
